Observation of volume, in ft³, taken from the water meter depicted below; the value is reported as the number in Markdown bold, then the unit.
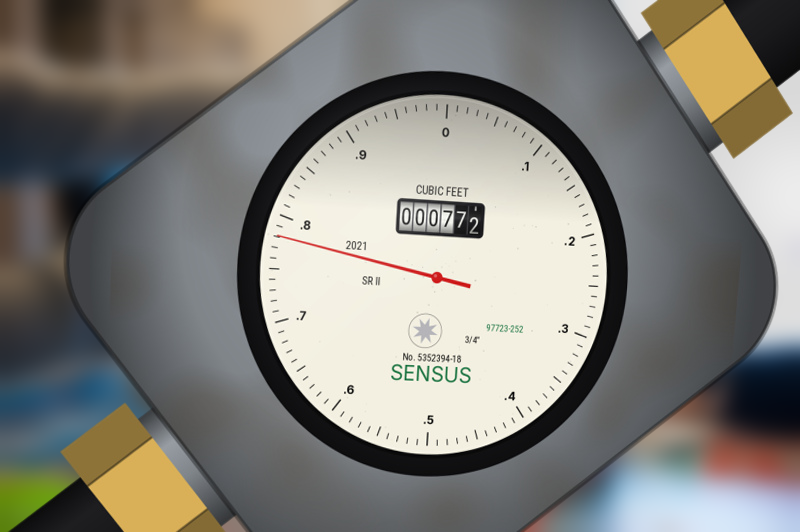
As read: **771.78** ft³
